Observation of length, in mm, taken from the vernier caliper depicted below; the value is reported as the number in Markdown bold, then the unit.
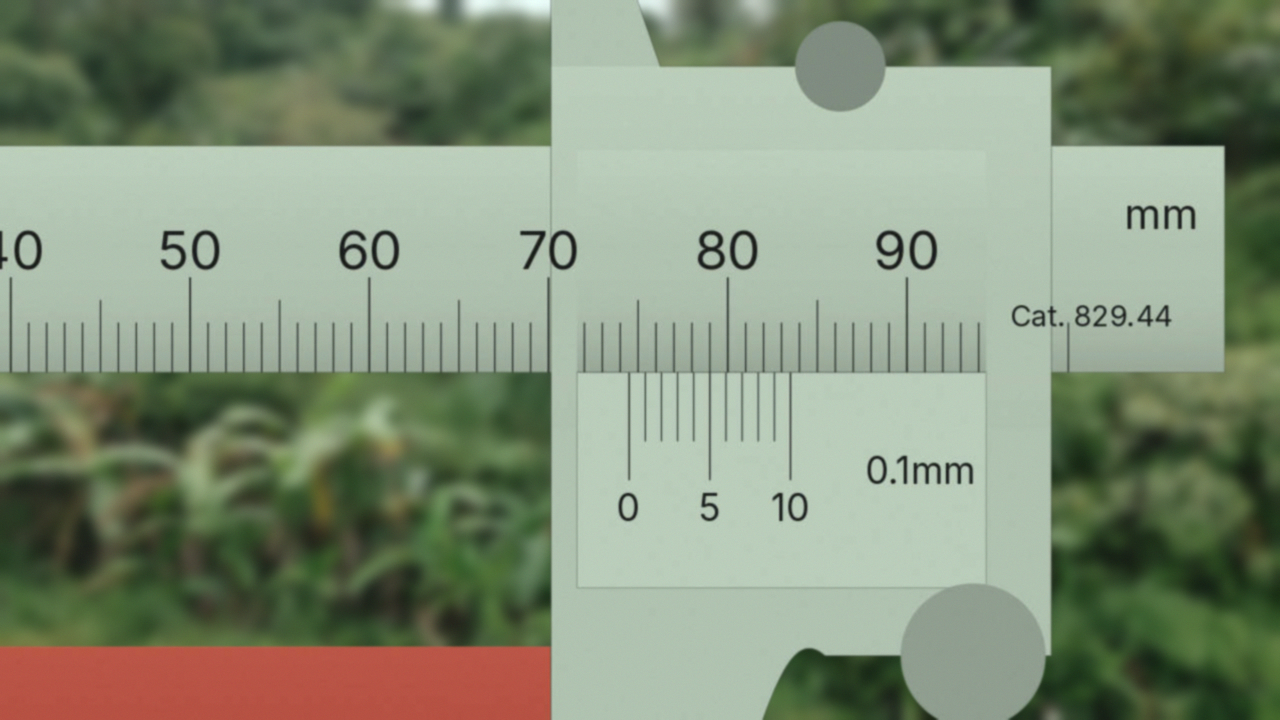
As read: **74.5** mm
